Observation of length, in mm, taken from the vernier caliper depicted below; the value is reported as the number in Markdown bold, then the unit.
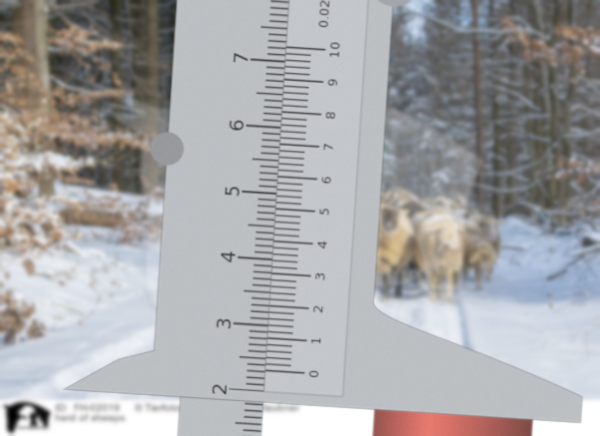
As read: **23.2** mm
